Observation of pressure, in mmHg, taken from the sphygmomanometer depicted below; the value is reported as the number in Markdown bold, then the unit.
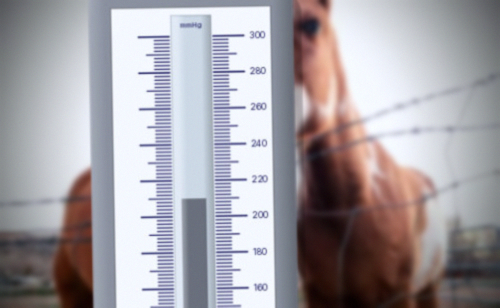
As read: **210** mmHg
